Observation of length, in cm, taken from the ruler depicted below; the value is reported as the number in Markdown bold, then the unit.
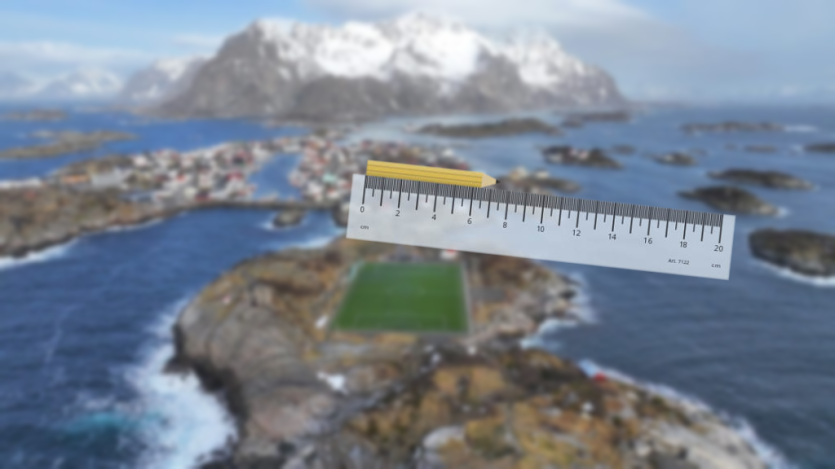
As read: **7.5** cm
